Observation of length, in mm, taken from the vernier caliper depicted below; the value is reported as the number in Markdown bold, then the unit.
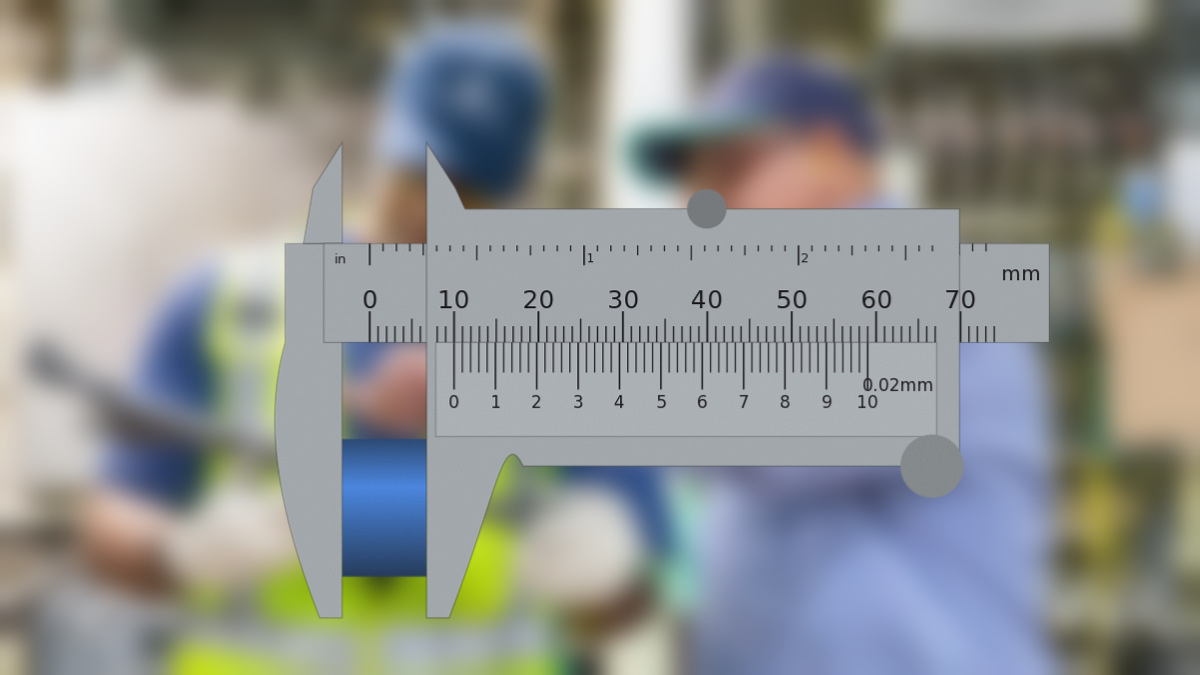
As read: **10.0** mm
